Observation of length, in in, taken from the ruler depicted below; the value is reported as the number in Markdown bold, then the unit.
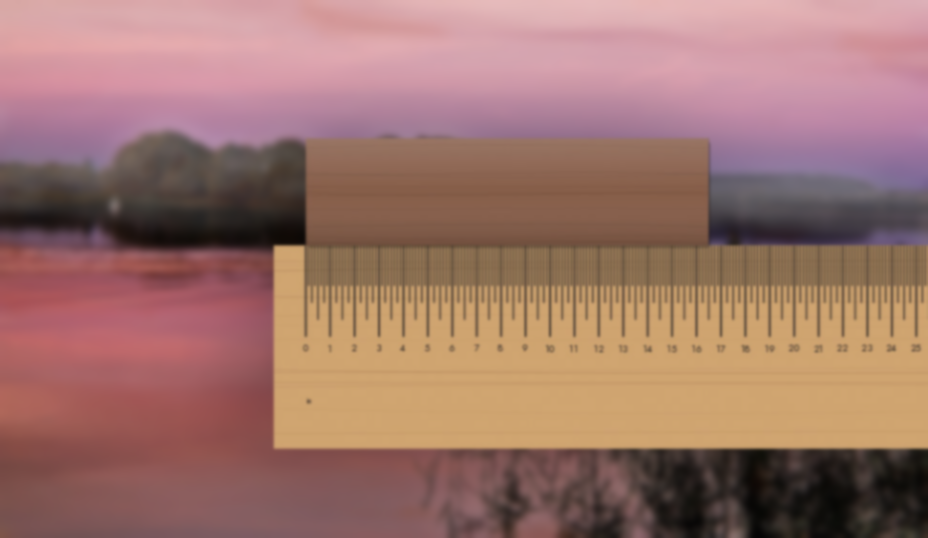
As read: **16.5** in
